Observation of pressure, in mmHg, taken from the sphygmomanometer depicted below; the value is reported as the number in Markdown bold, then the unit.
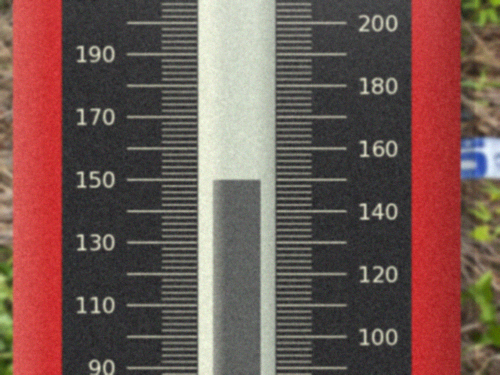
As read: **150** mmHg
